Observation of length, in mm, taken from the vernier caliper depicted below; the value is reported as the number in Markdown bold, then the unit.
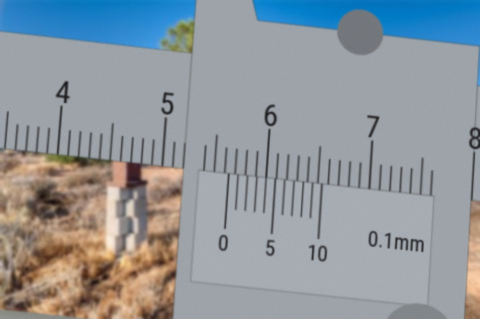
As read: **56.4** mm
